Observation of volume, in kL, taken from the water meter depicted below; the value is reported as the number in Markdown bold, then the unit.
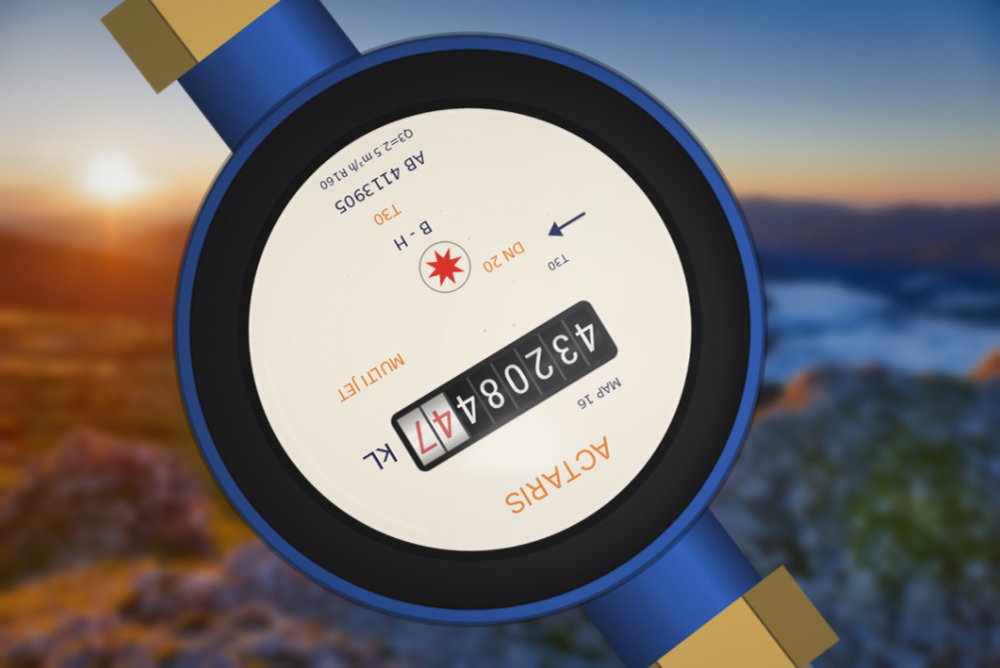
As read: **432084.47** kL
